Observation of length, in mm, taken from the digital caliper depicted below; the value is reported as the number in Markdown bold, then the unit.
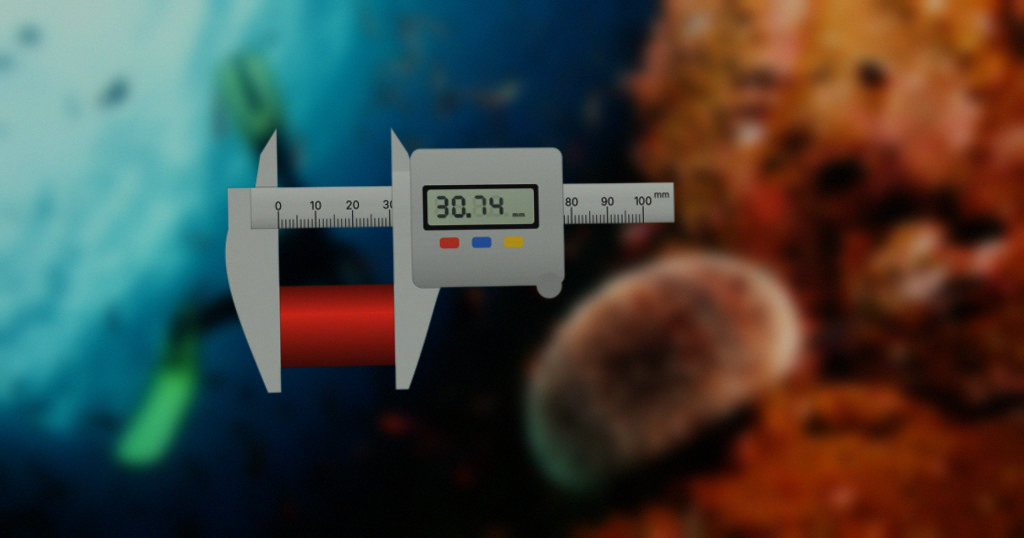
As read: **30.74** mm
